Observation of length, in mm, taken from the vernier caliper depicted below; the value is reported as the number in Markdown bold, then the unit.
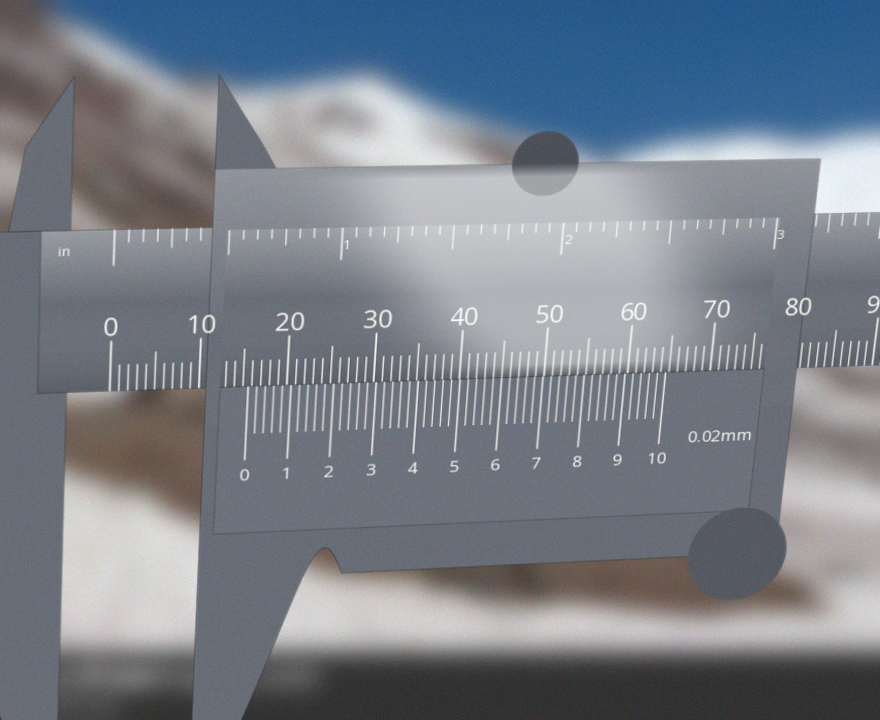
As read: **15.6** mm
